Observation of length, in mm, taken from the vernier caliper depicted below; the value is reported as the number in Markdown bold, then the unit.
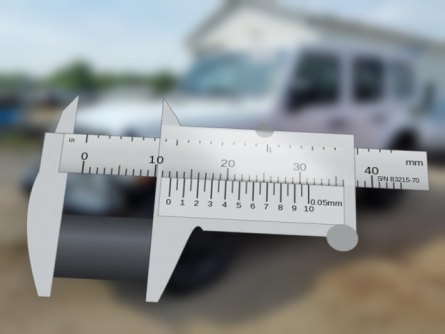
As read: **12.2** mm
